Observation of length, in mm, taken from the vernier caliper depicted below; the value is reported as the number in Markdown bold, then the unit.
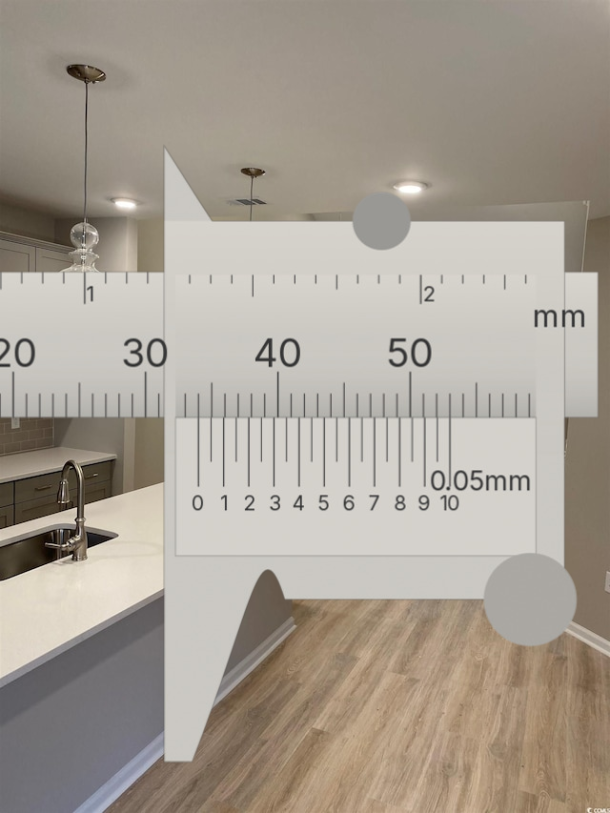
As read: **34.0** mm
